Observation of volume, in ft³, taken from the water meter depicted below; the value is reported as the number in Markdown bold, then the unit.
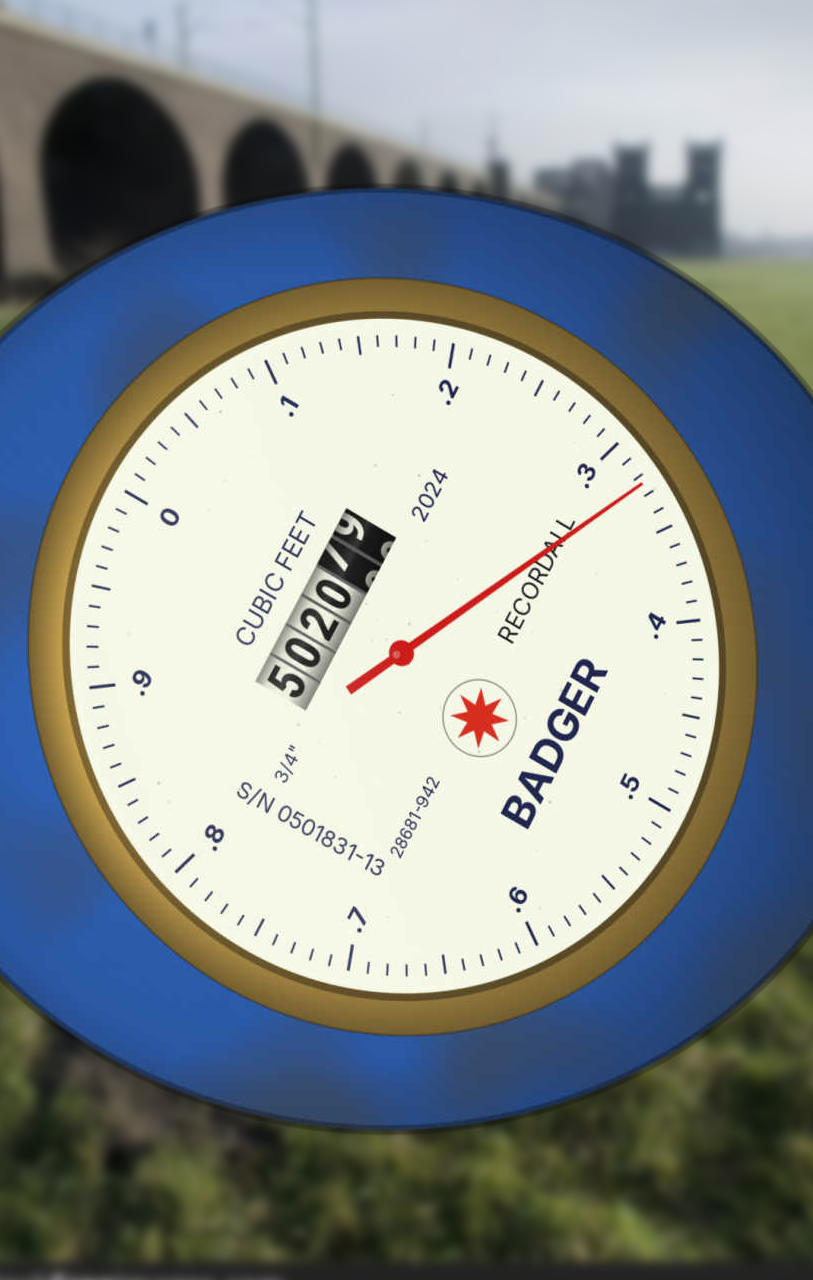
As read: **502079.32** ft³
